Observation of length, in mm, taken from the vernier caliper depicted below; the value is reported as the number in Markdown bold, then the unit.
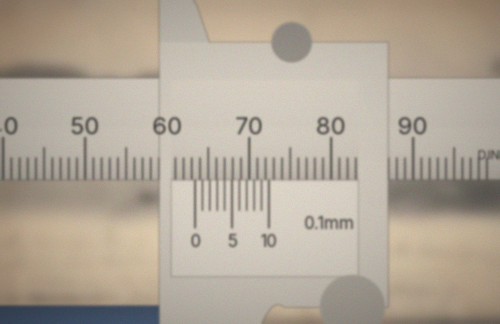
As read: **63.4** mm
